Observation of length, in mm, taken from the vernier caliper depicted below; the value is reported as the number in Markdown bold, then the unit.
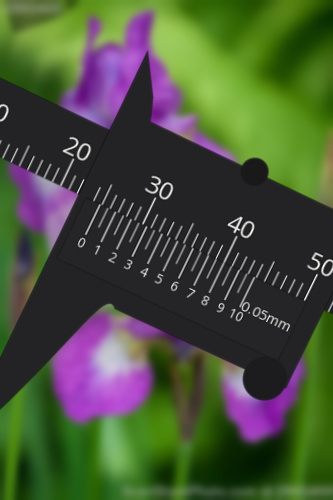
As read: **24.8** mm
